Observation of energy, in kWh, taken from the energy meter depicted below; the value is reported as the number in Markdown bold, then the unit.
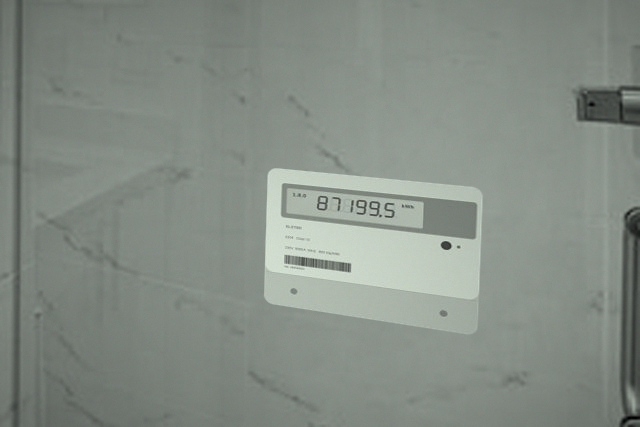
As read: **87199.5** kWh
